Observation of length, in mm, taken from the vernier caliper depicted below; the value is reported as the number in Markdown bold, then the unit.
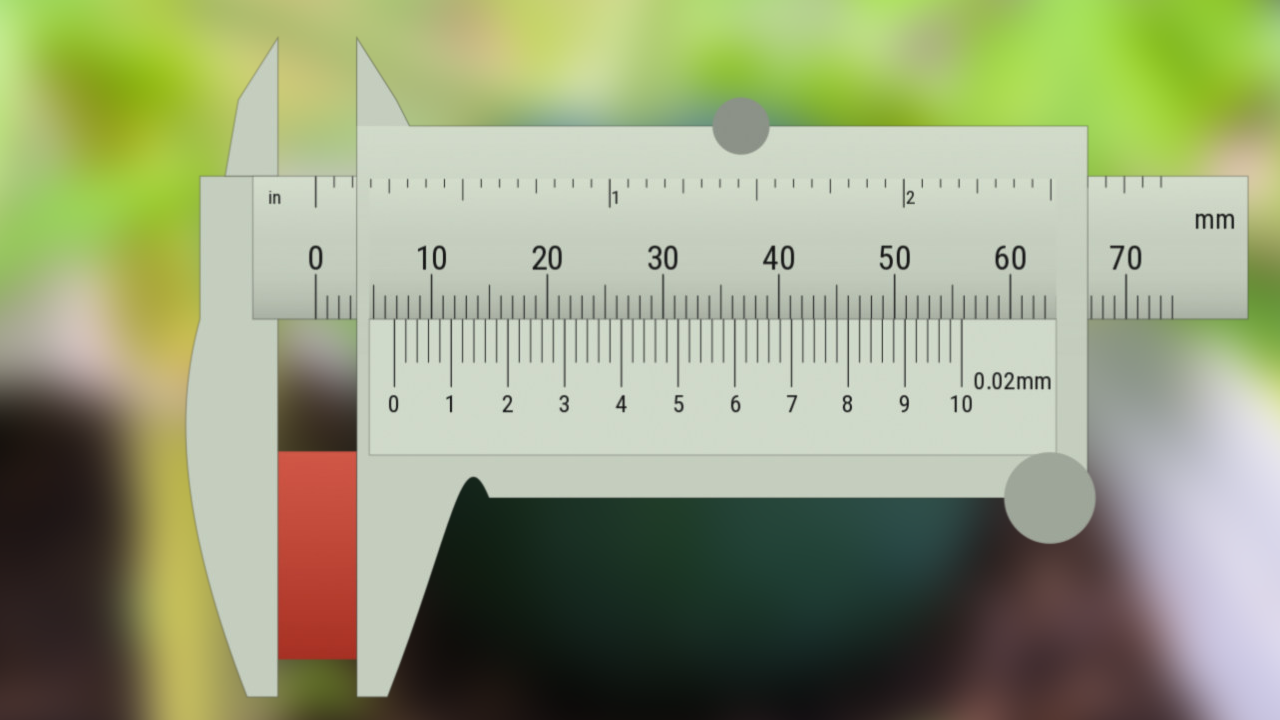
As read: **6.8** mm
